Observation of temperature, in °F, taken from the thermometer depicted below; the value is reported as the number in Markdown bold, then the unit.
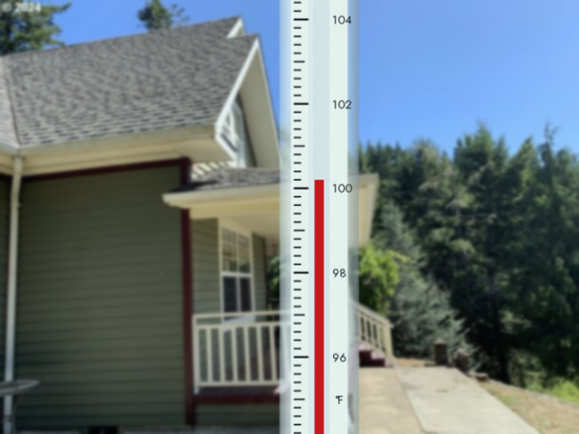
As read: **100.2** °F
